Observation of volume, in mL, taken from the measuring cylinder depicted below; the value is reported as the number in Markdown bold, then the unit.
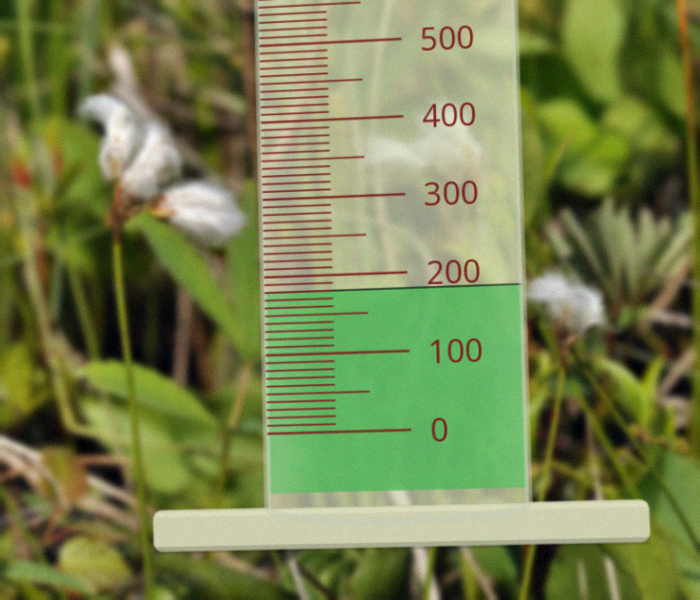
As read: **180** mL
